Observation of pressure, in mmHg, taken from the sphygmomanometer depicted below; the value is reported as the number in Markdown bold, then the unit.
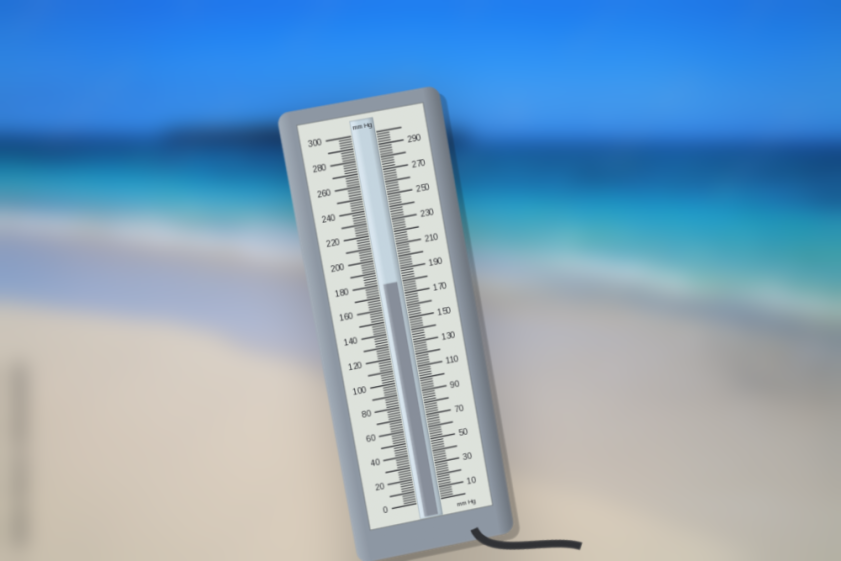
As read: **180** mmHg
